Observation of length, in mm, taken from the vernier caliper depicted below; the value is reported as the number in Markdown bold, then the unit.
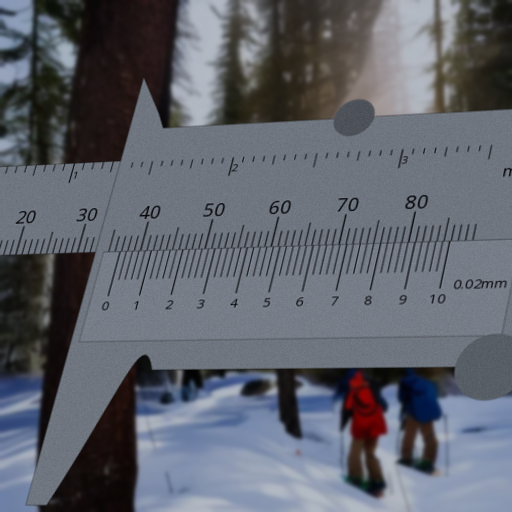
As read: **36.8** mm
